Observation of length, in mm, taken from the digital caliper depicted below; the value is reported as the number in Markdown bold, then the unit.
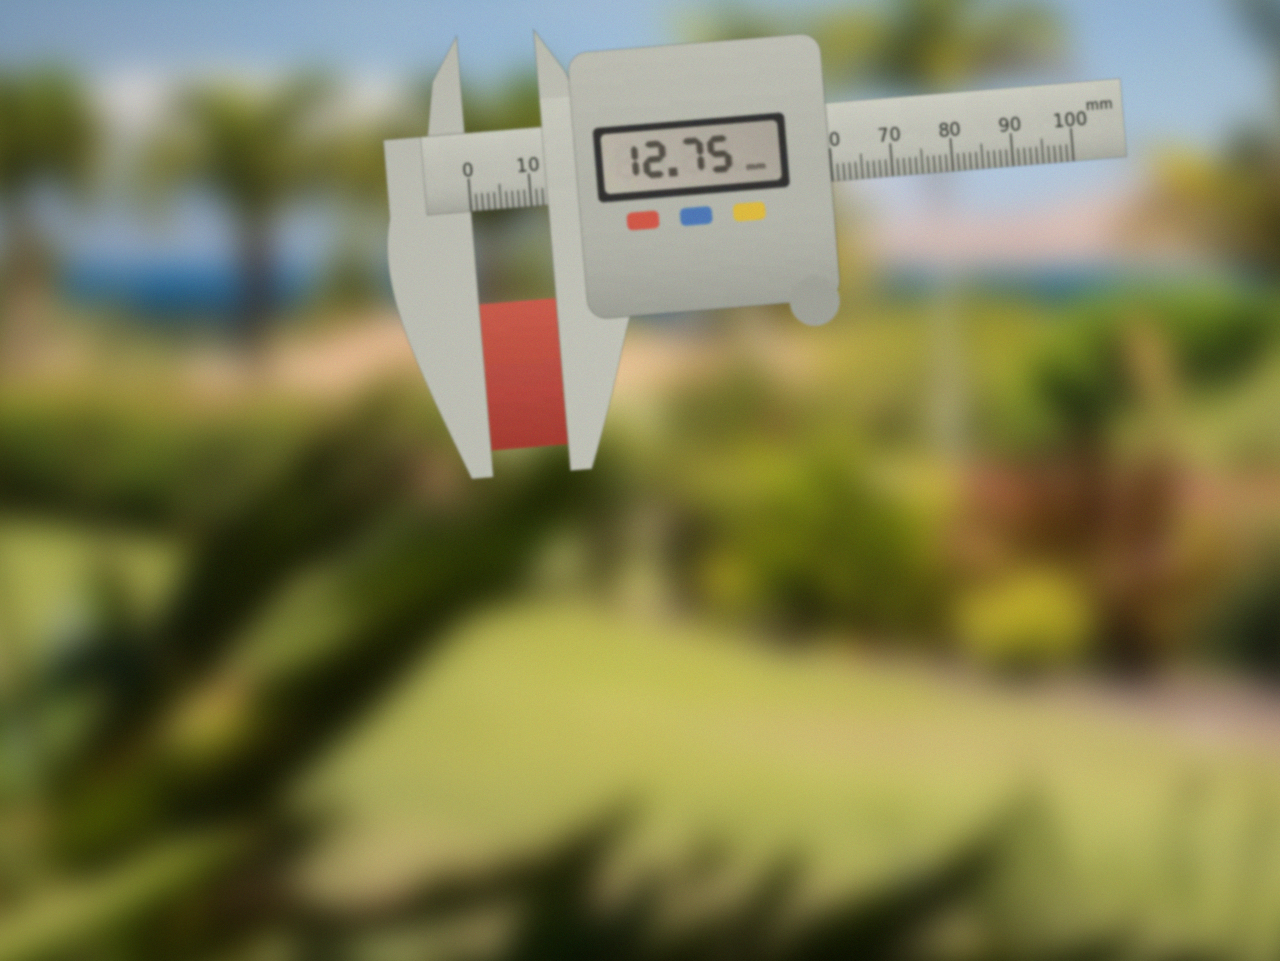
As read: **12.75** mm
